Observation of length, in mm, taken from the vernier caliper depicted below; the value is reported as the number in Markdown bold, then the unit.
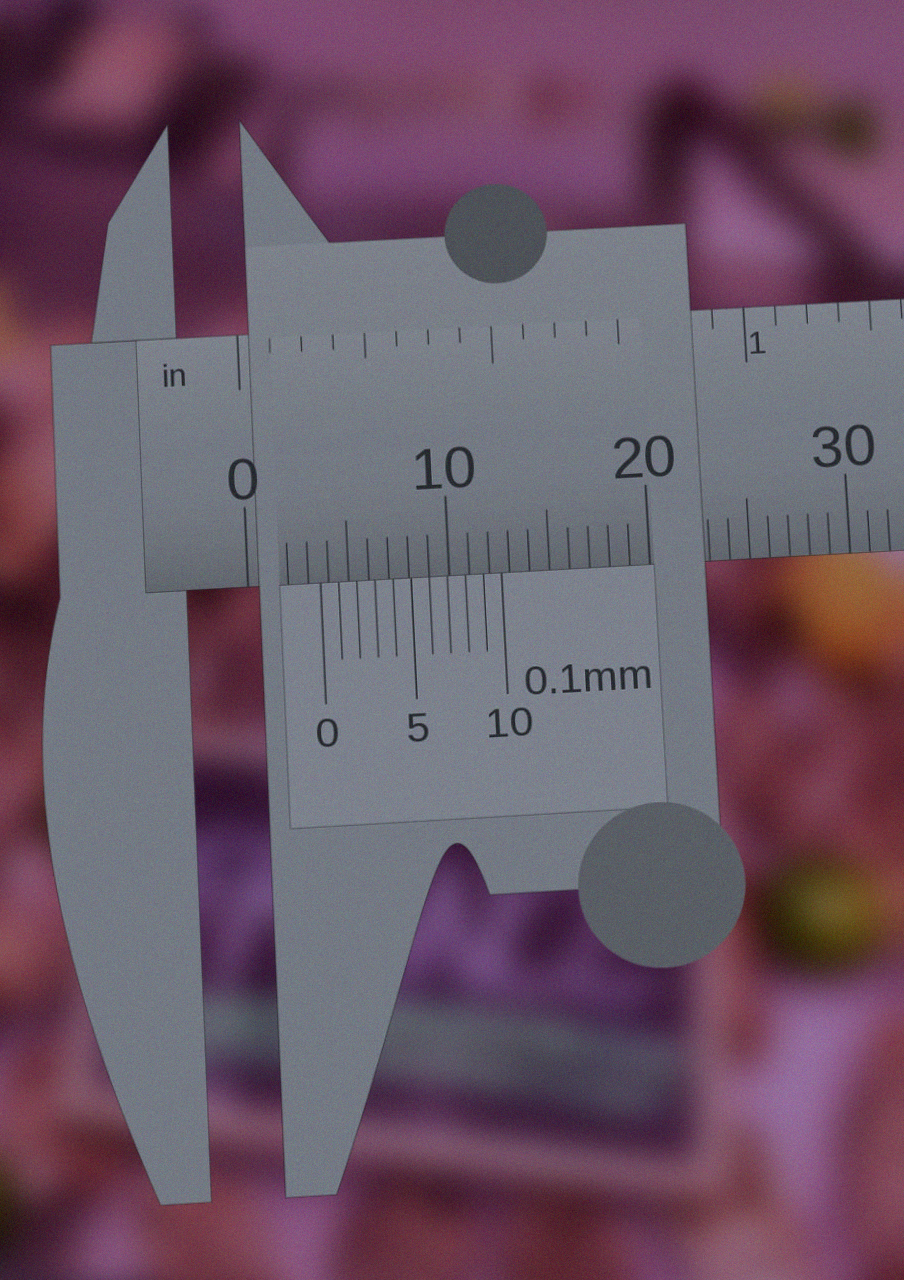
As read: **3.6** mm
